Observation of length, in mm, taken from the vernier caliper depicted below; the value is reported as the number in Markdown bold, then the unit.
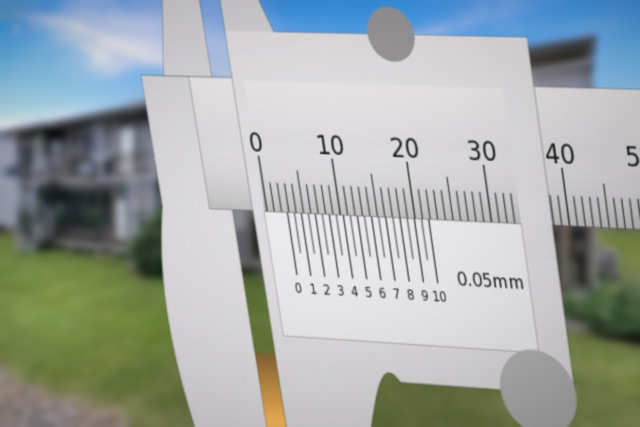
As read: **2.8** mm
